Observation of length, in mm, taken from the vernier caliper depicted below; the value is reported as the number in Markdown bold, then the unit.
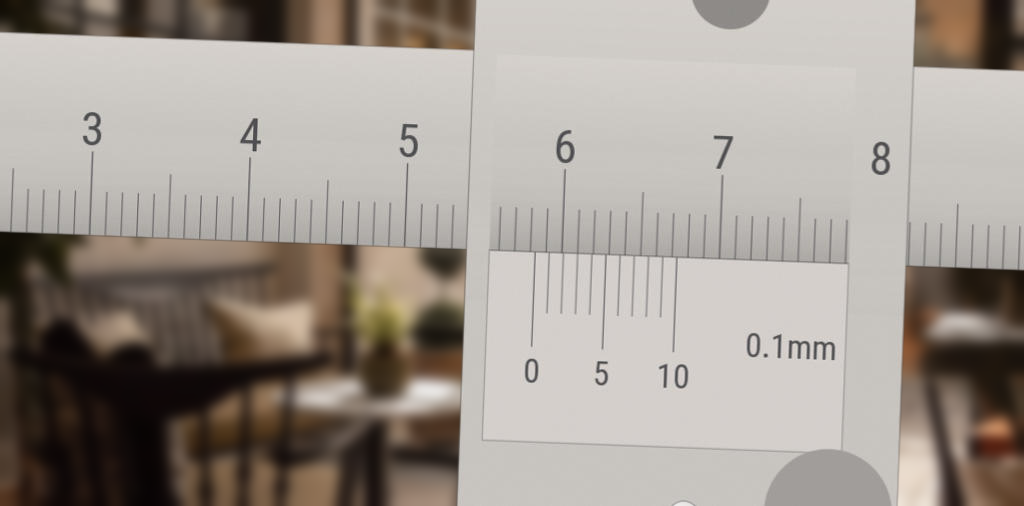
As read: **58.3** mm
